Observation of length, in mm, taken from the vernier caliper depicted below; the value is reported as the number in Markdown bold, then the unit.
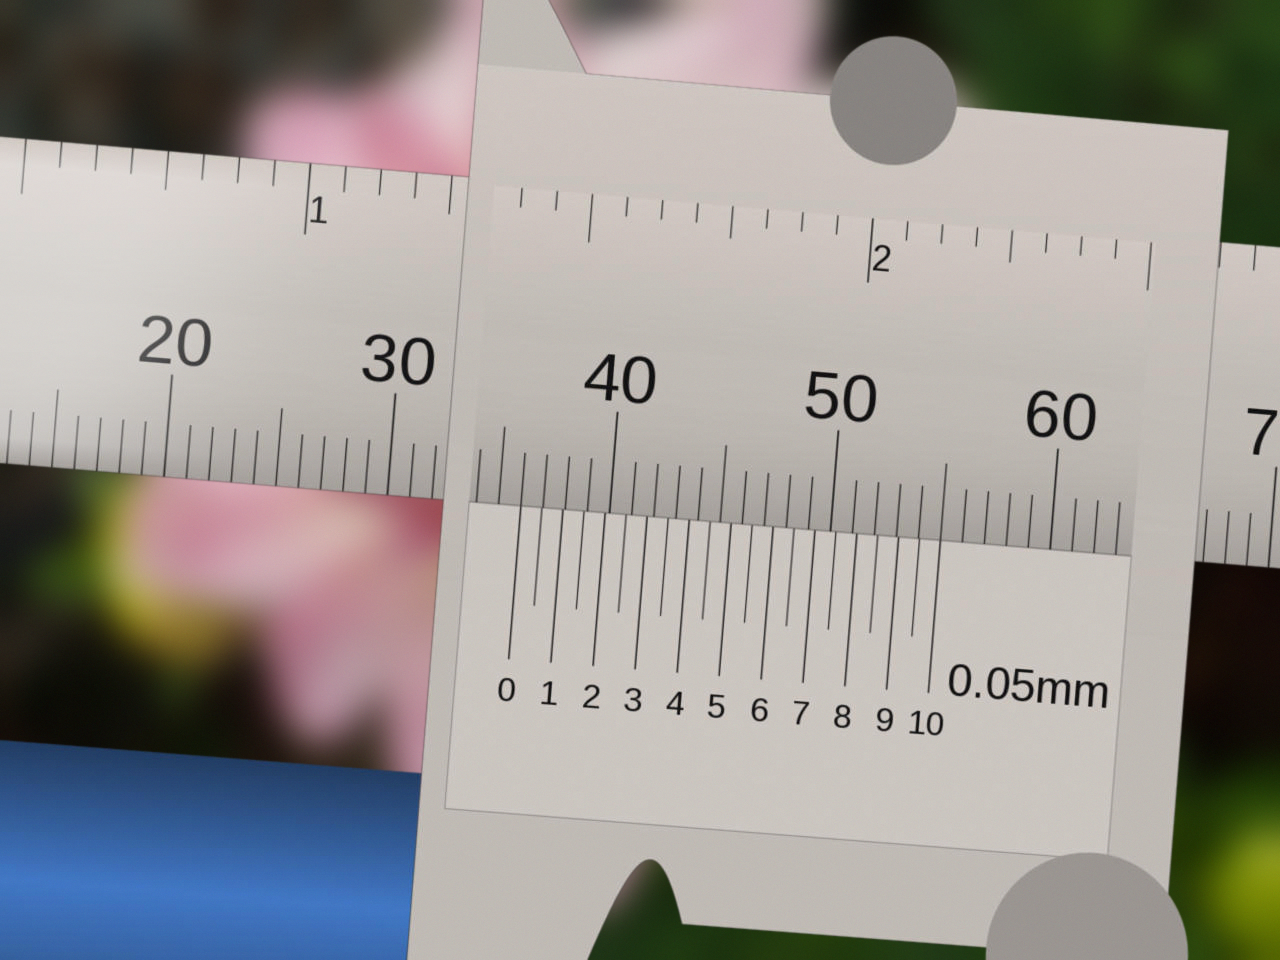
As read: **36.0** mm
